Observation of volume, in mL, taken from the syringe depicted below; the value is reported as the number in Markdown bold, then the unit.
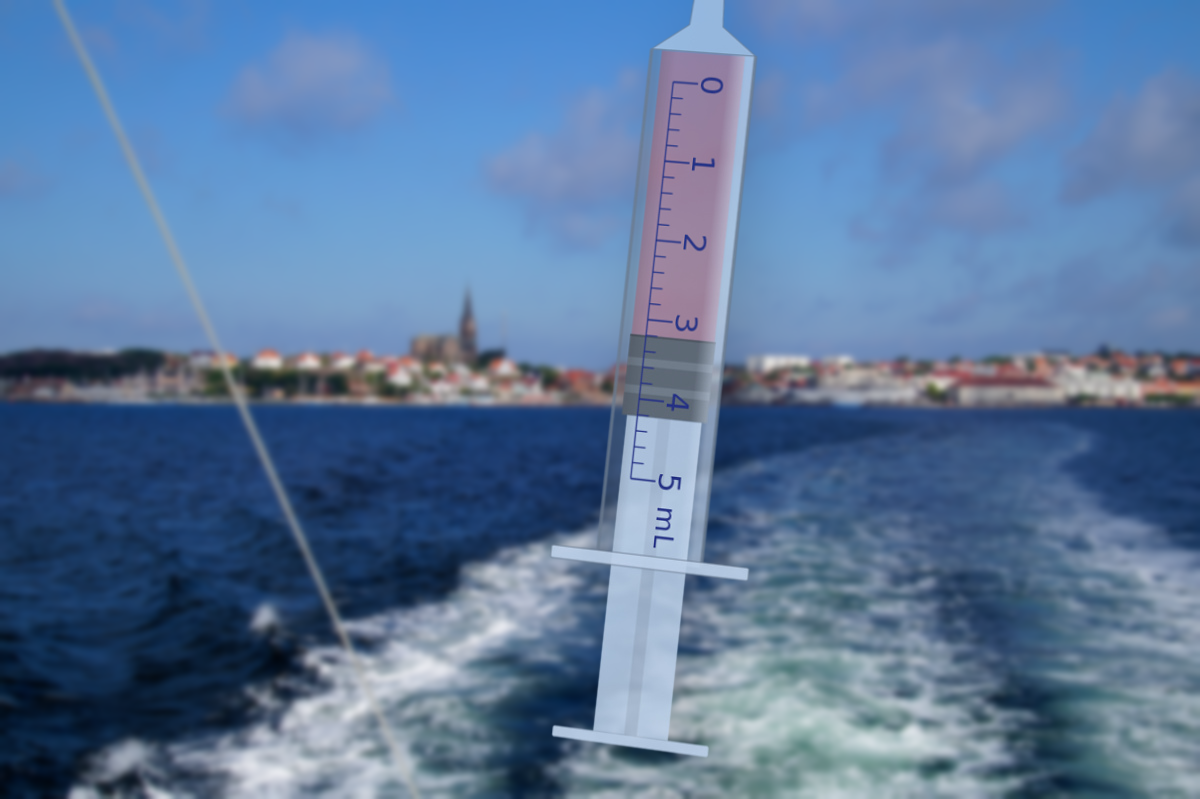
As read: **3.2** mL
